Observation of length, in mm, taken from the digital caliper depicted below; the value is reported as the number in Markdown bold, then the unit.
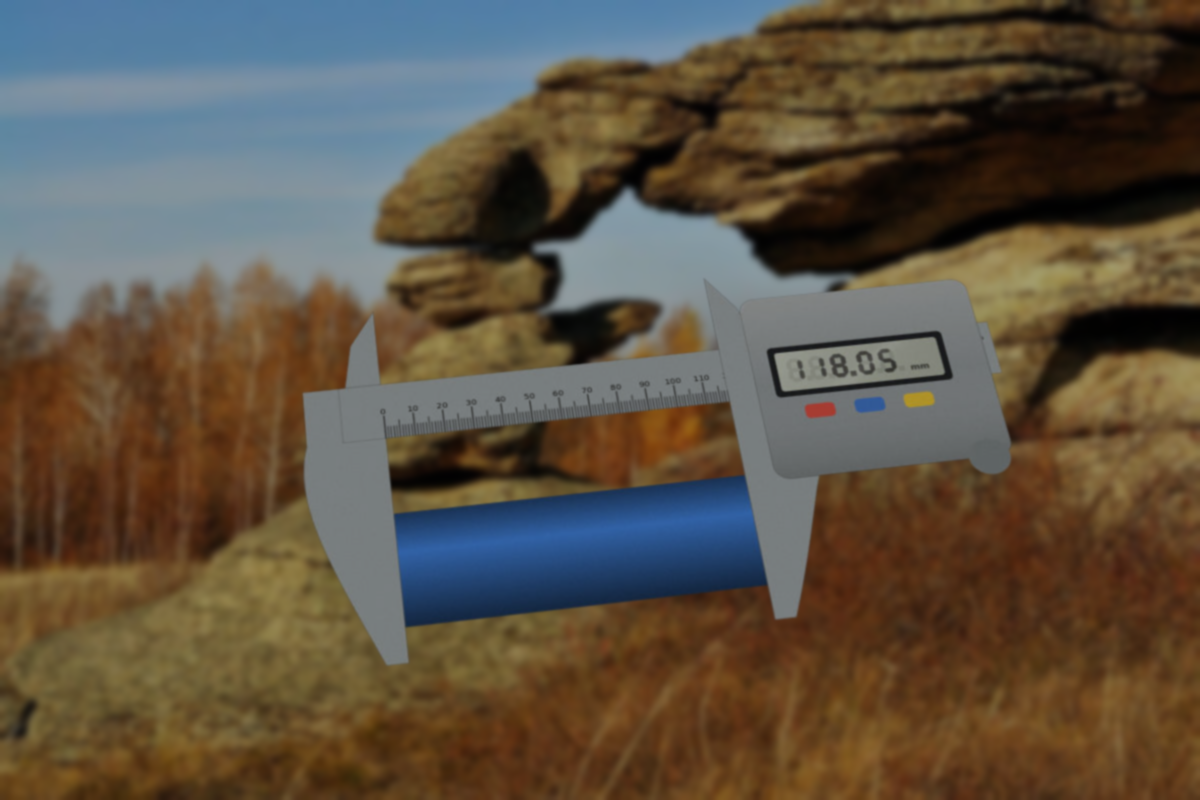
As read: **118.05** mm
